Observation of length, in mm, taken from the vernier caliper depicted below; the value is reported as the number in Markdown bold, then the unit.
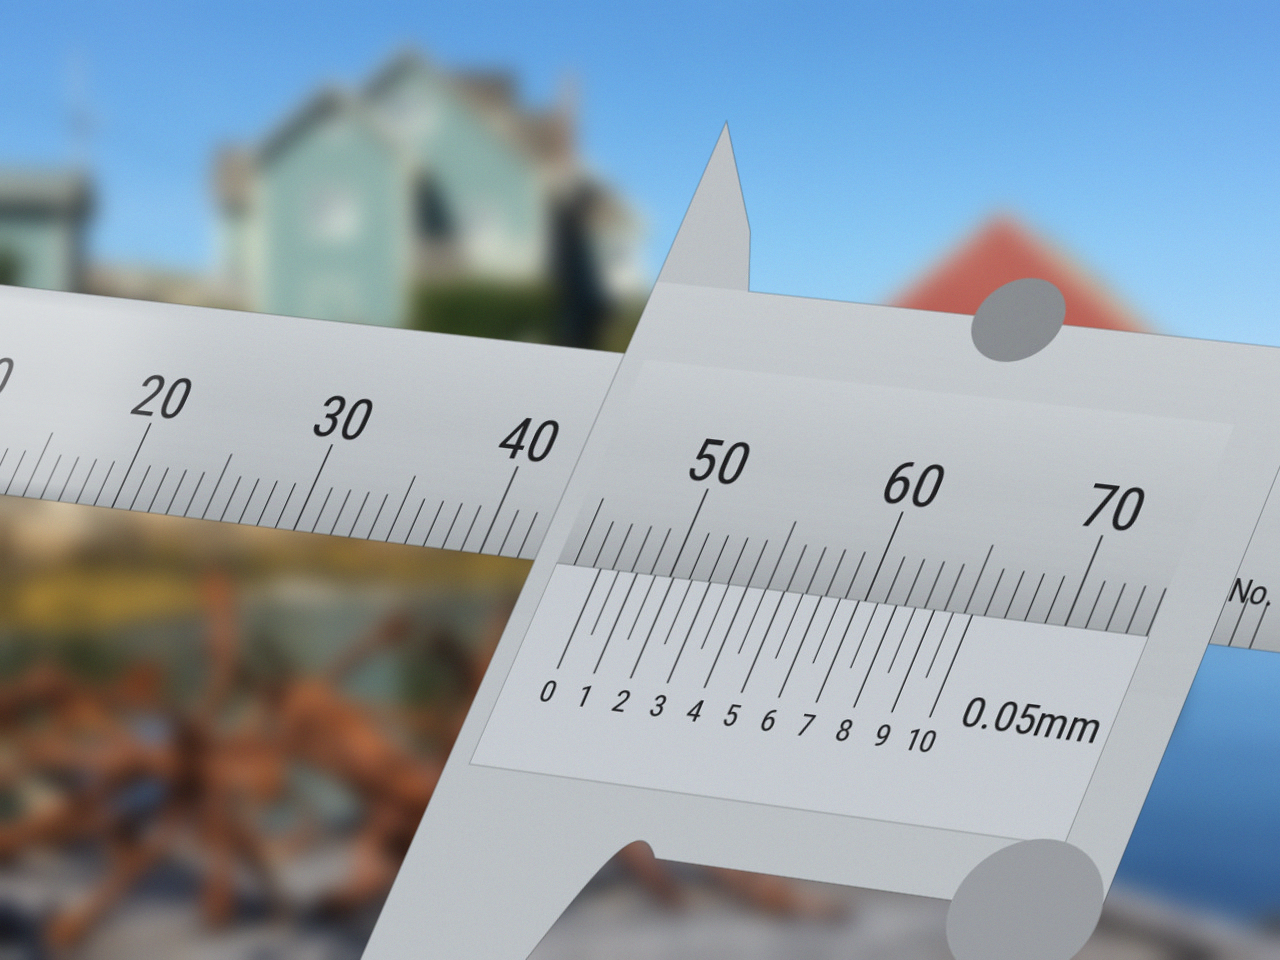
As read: **46.4** mm
